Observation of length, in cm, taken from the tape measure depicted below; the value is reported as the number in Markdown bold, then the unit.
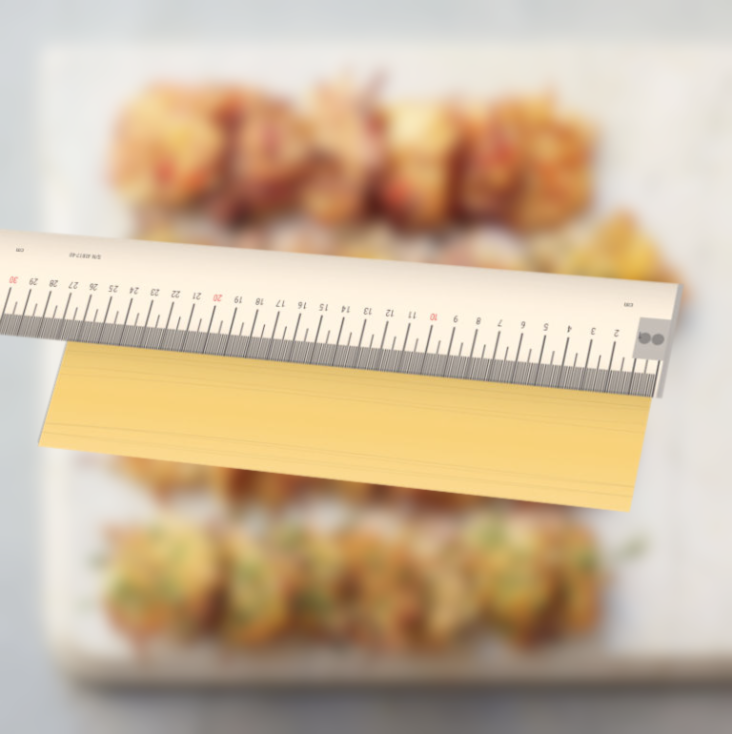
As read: **26.5** cm
